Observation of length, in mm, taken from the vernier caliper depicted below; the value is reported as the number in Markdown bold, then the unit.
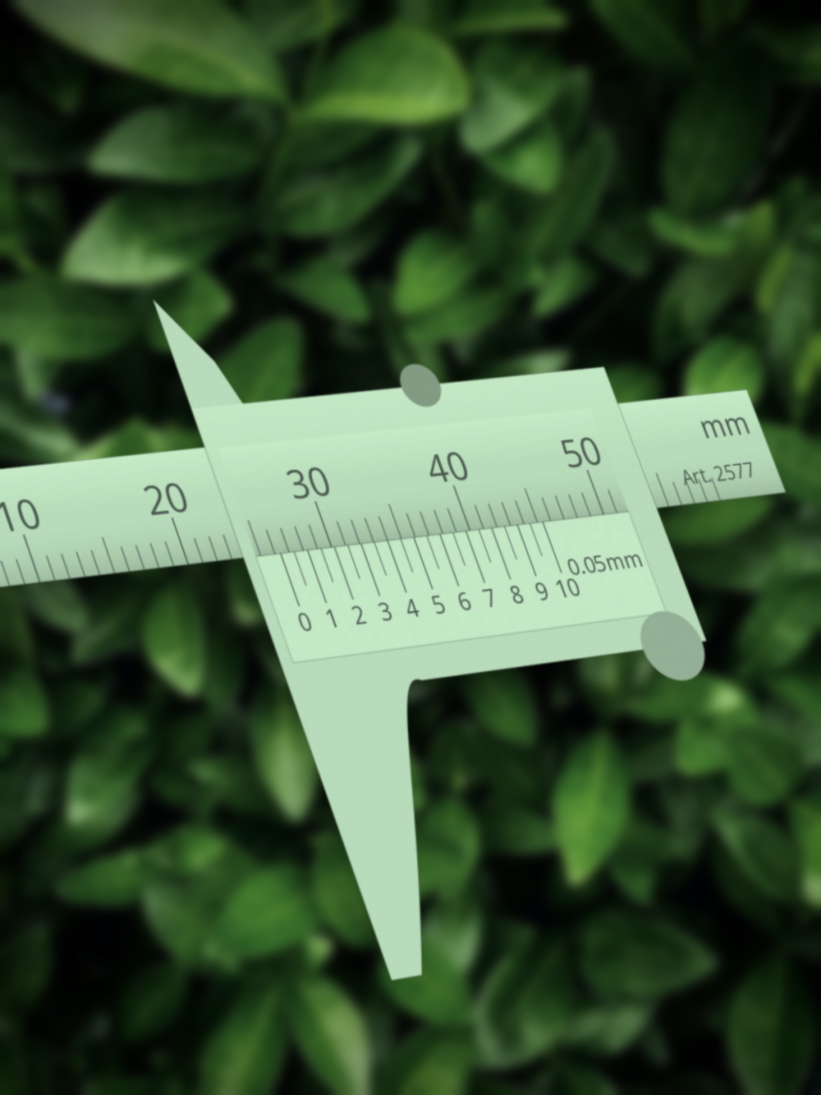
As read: **26.4** mm
